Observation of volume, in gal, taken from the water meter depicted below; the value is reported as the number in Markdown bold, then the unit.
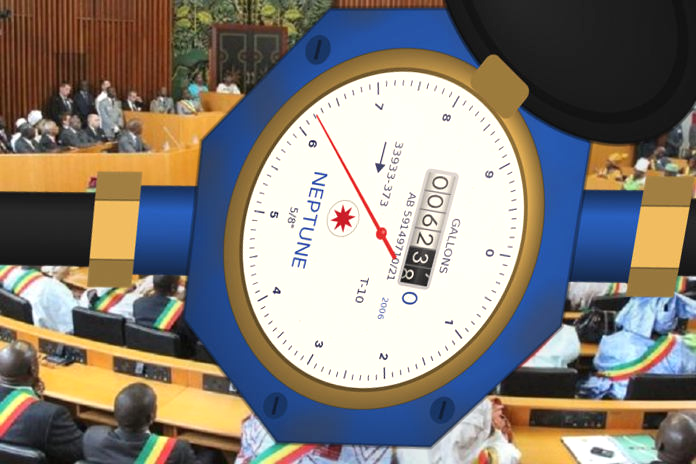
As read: **62376.2** gal
